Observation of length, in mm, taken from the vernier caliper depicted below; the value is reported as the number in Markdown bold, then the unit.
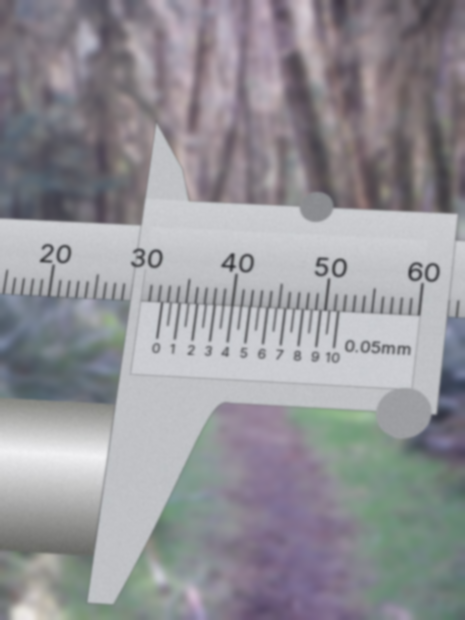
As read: **32.4** mm
